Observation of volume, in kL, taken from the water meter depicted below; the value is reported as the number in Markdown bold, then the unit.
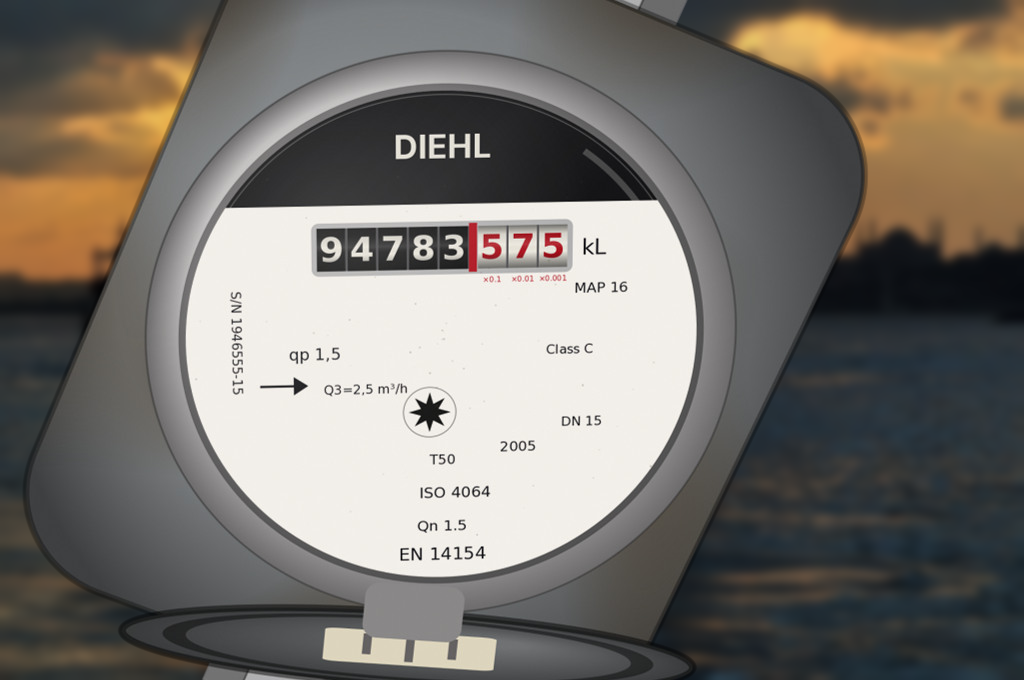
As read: **94783.575** kL
